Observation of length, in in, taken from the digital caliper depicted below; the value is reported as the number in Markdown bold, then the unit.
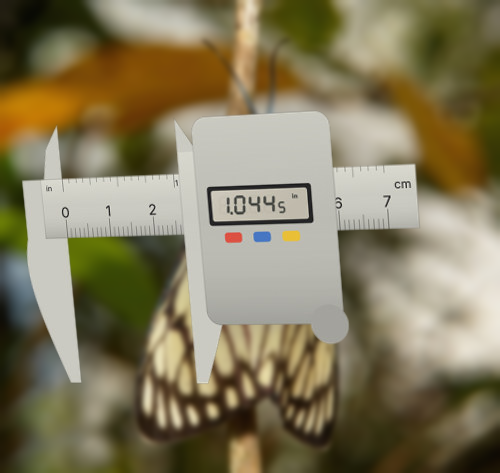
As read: **1.0445** in
